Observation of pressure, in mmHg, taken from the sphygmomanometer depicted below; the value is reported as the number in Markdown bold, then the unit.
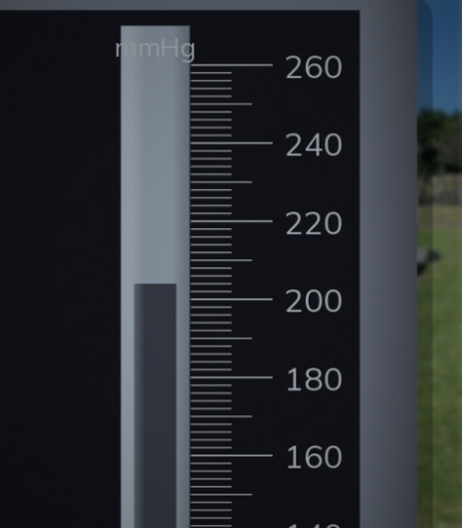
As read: **204** mmHg
